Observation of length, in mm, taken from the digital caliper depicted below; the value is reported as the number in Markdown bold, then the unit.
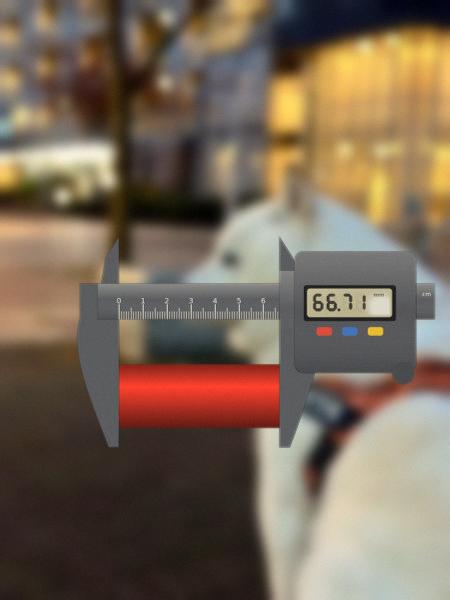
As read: **66.71** mm
